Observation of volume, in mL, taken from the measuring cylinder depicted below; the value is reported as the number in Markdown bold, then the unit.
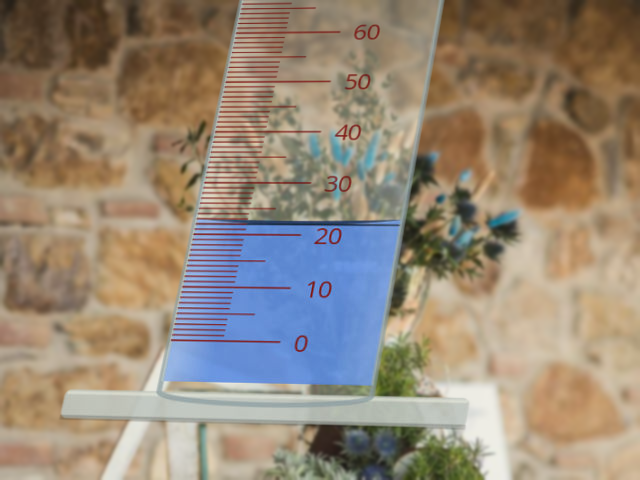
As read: **22** mL
